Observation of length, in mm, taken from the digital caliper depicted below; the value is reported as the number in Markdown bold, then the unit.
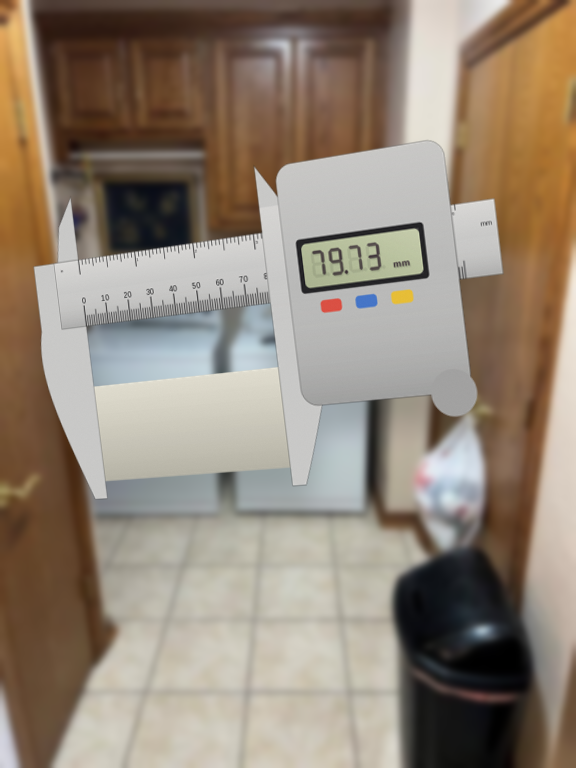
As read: **79.73** mm
